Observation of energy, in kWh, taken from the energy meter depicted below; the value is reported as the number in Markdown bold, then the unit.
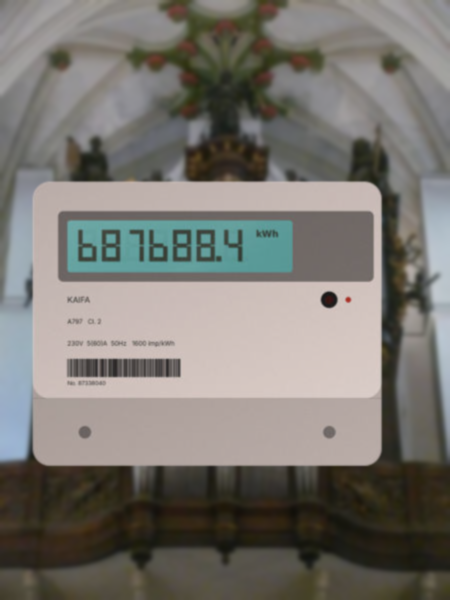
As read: **687688.4** kWh
